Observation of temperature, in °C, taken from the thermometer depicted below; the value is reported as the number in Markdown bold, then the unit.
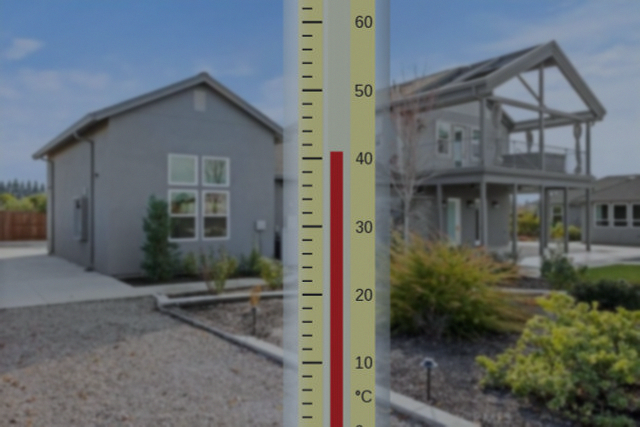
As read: **41** °C
